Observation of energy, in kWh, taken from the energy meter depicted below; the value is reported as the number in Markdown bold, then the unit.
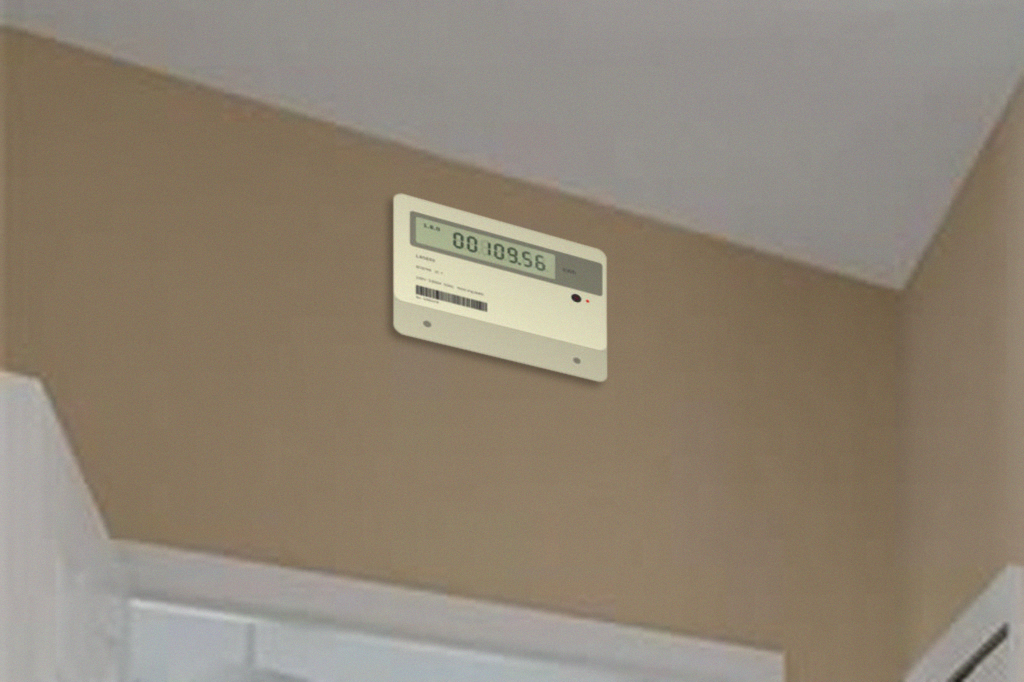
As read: **109.56** kWh
